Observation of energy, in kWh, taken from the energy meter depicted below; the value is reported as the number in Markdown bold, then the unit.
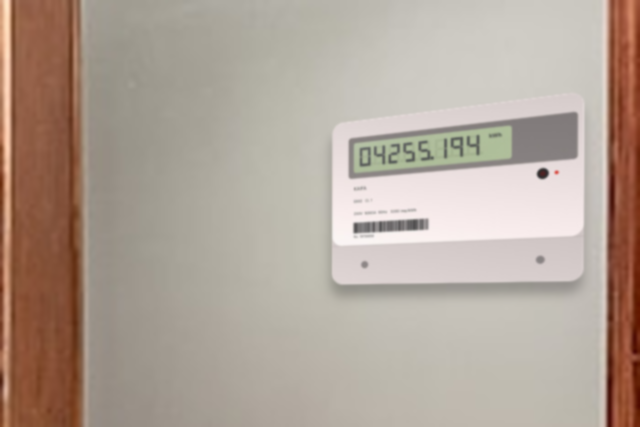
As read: **4255.194** kWh
